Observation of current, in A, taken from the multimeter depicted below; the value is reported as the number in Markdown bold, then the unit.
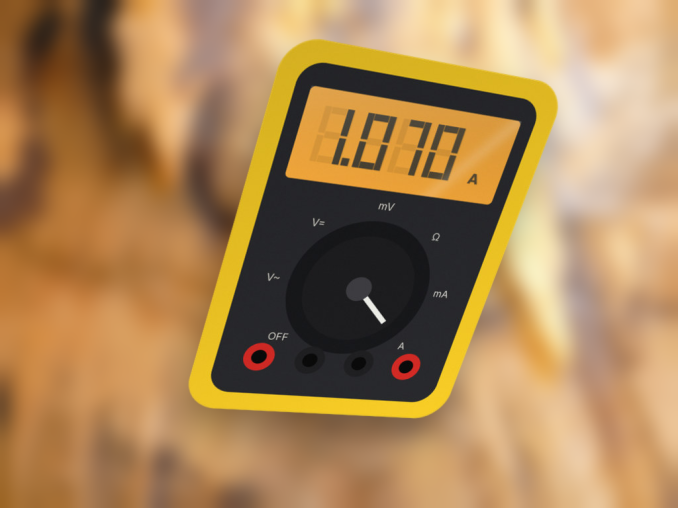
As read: **1.070** A
